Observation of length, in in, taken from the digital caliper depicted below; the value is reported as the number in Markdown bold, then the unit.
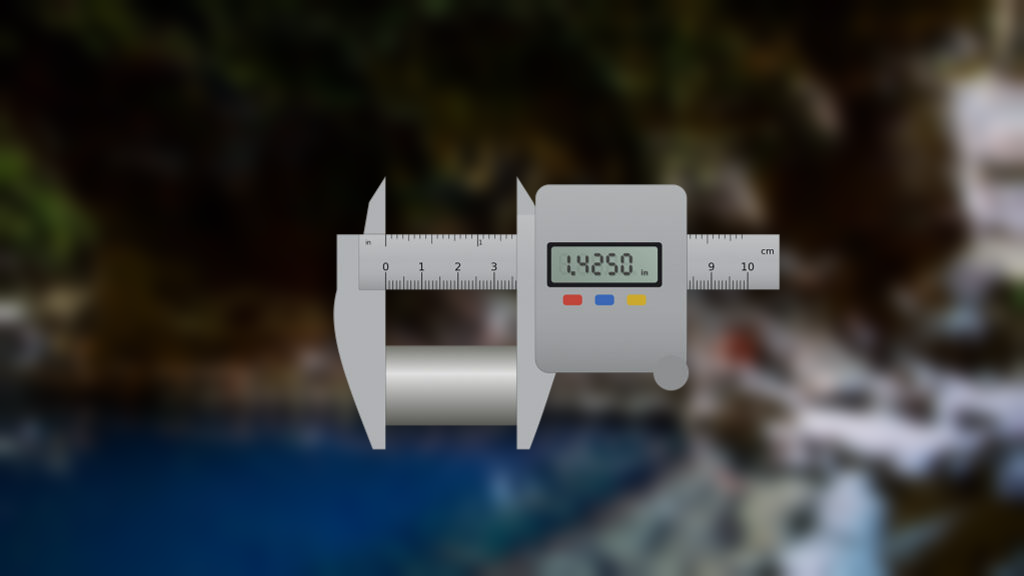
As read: **1.4250** in
